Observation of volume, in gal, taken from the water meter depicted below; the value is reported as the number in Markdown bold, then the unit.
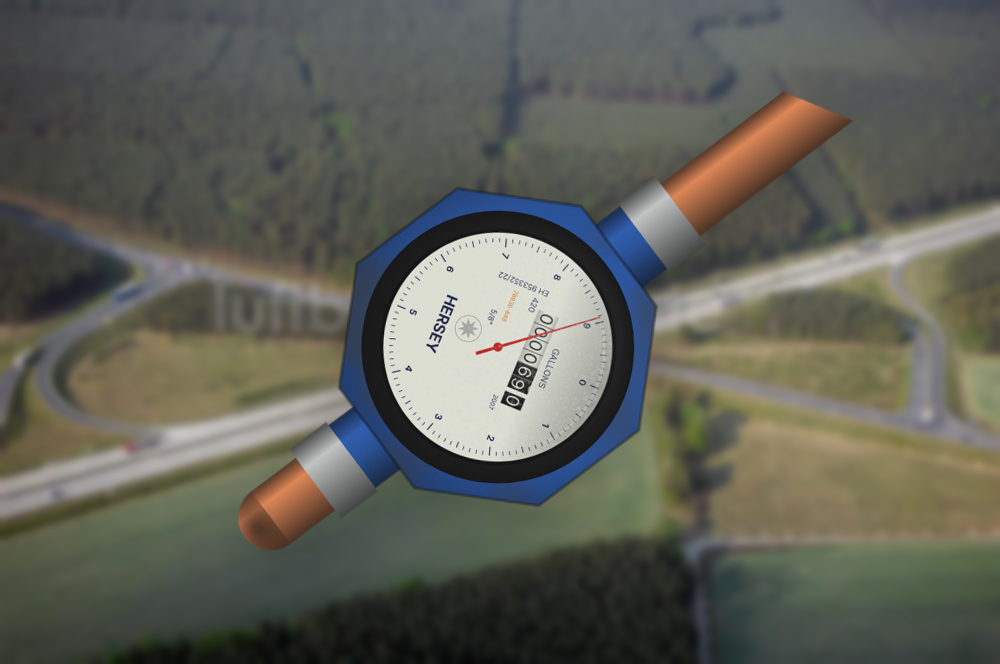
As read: **688.9** gal
